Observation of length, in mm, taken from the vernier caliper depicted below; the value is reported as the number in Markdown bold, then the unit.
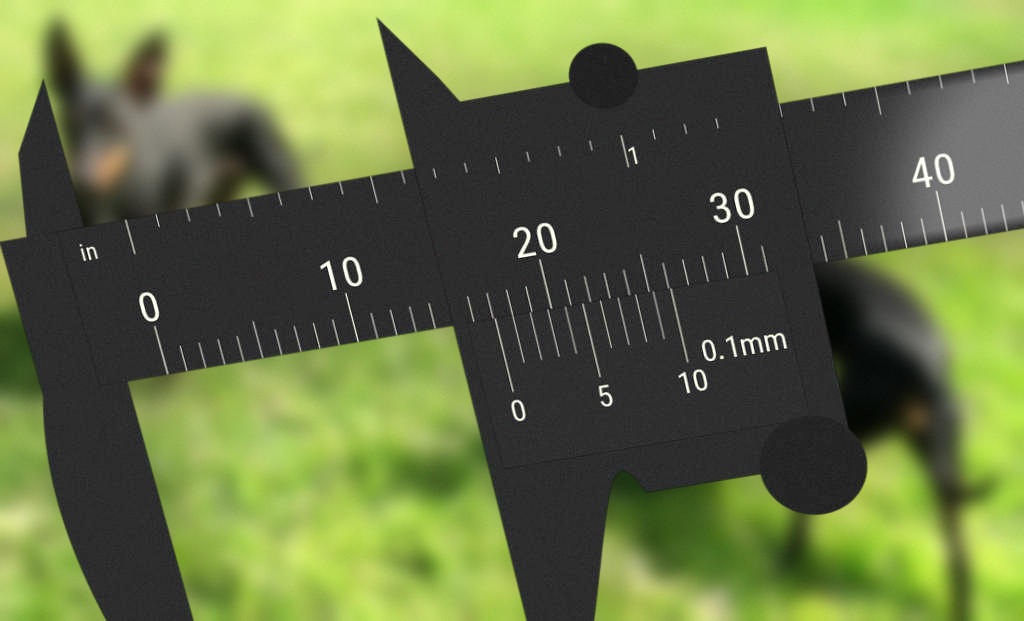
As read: **17.1** mm
